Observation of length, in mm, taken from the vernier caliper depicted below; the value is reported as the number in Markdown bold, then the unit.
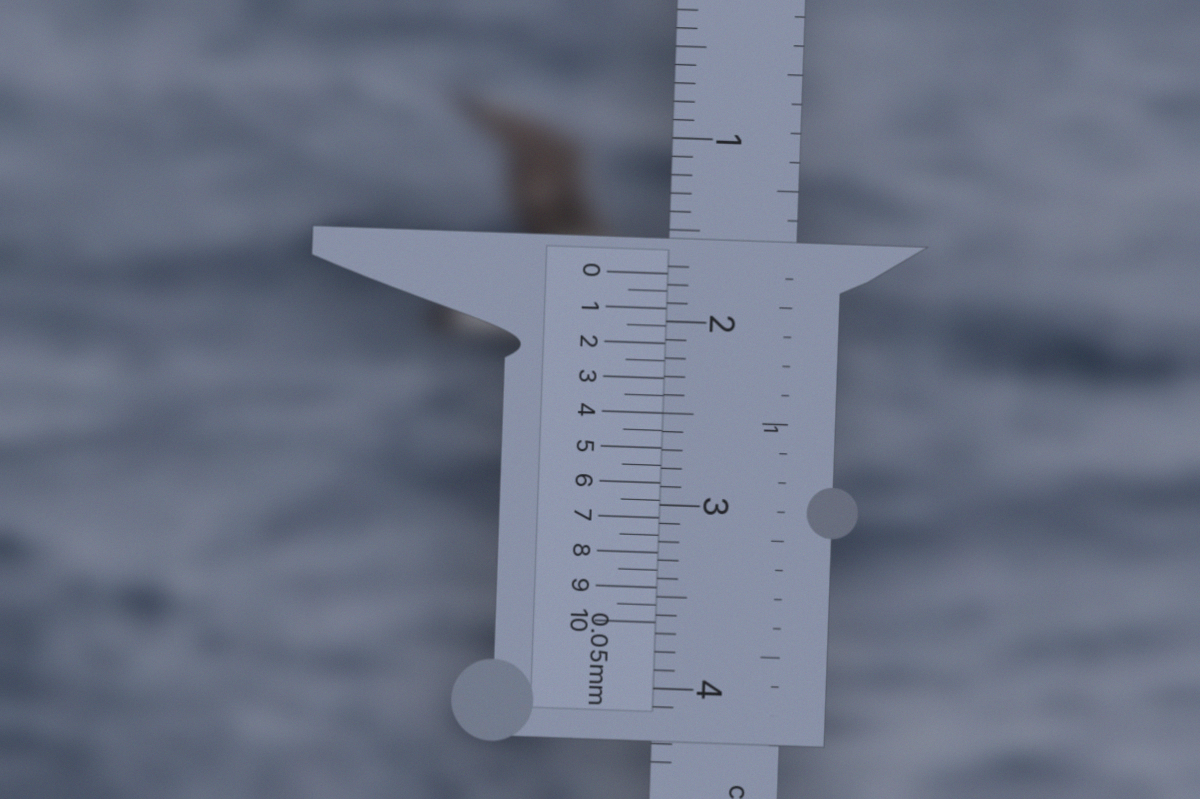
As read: **17.4** mm
